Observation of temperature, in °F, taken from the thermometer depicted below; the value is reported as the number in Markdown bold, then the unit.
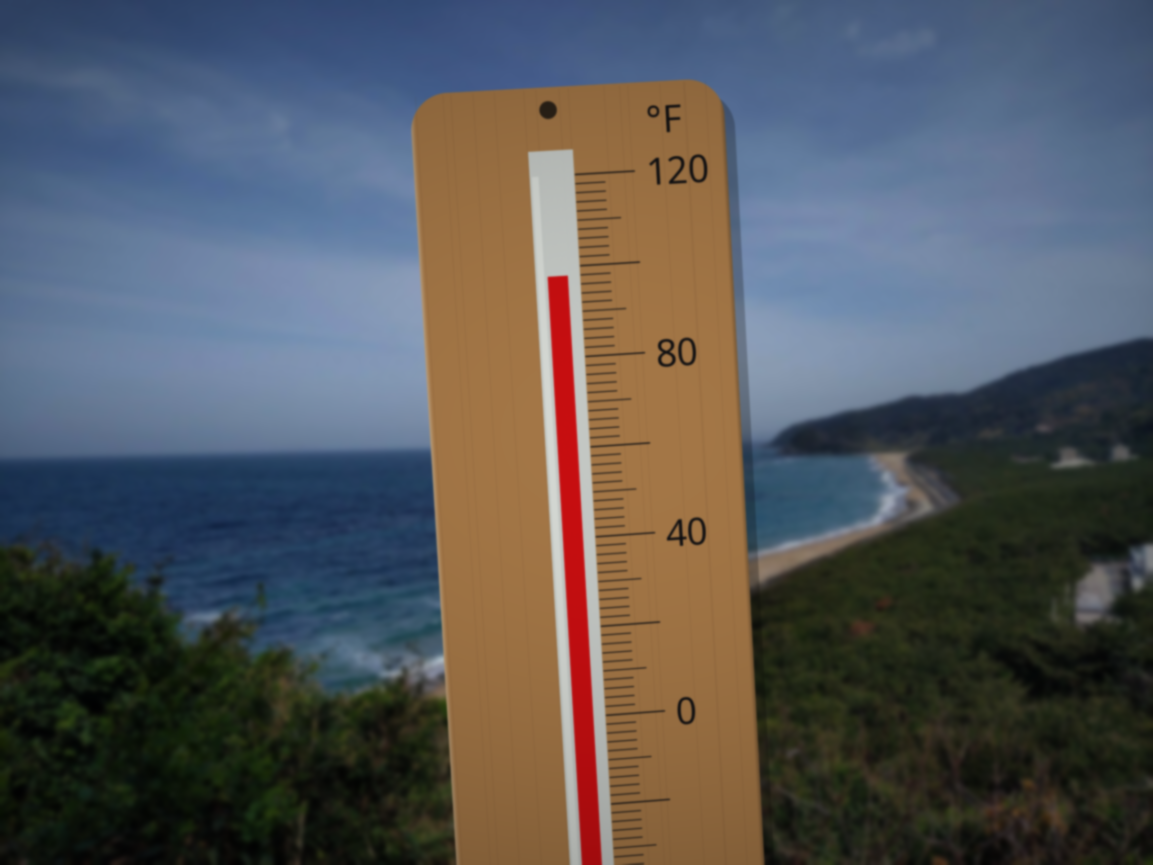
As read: **98** °F
